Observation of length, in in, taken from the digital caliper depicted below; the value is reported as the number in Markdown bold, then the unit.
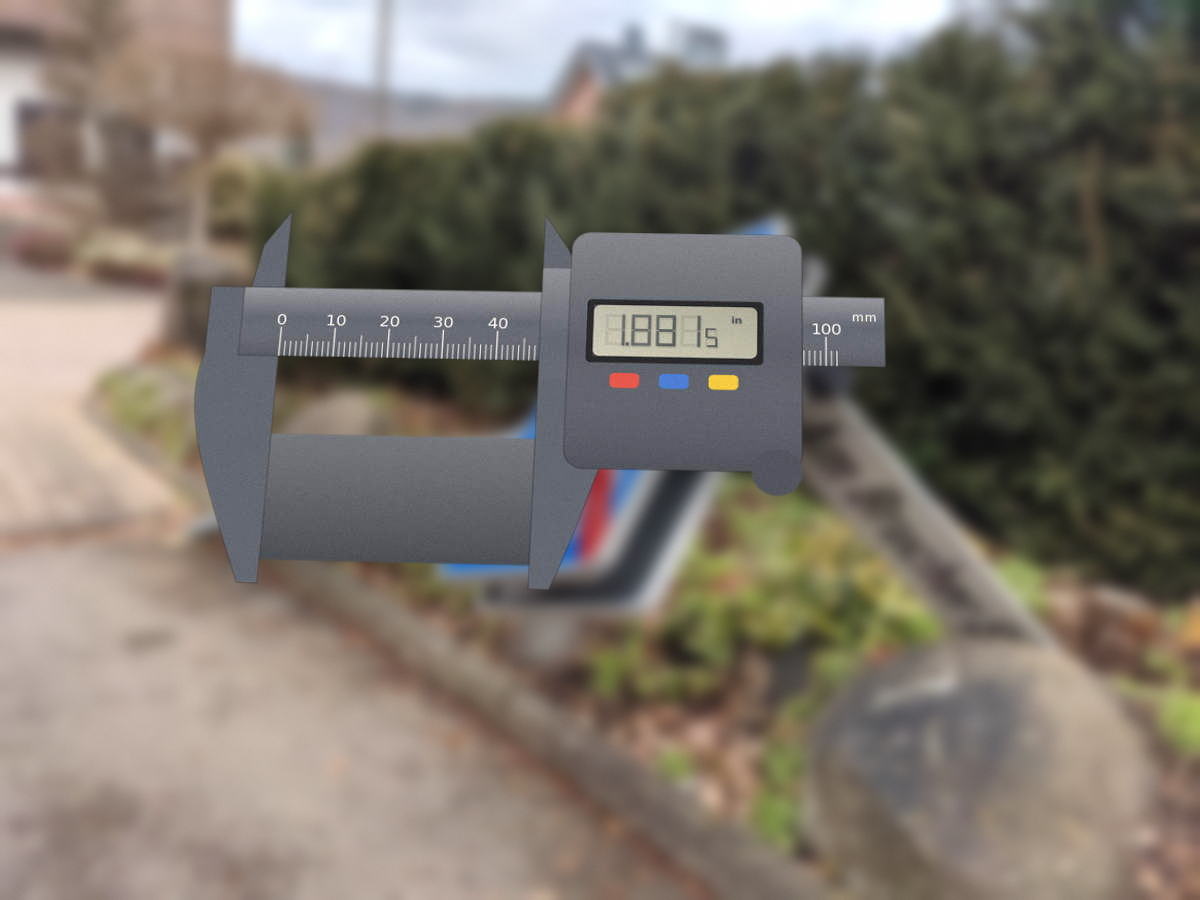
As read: **1.8815** in
